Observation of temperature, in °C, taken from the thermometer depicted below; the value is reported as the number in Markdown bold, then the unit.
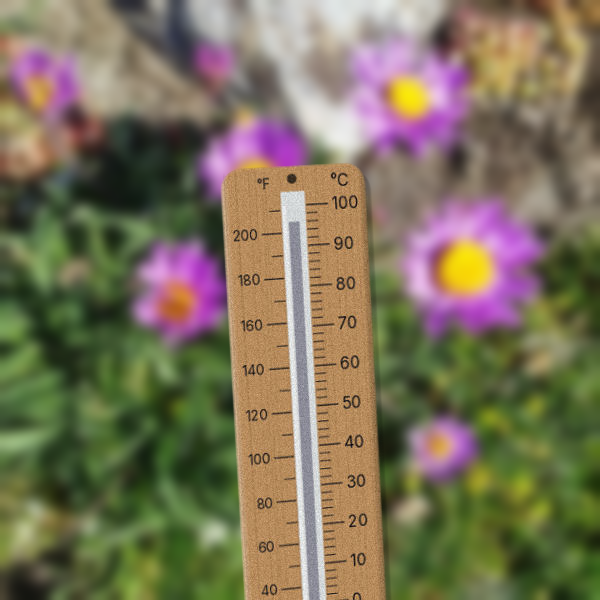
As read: **96** °C
